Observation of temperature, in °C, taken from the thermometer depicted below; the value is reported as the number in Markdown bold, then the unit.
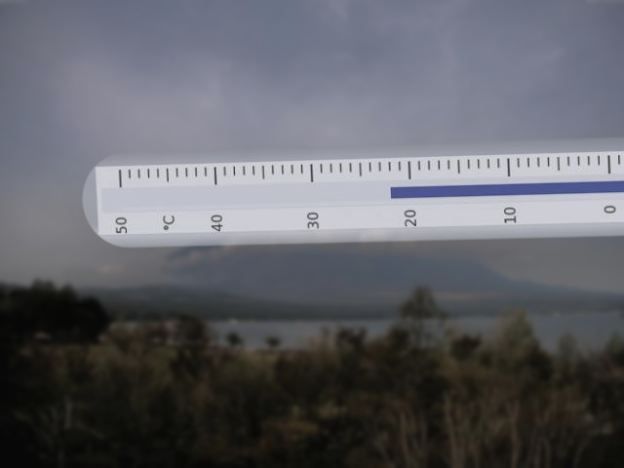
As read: **22** °C
